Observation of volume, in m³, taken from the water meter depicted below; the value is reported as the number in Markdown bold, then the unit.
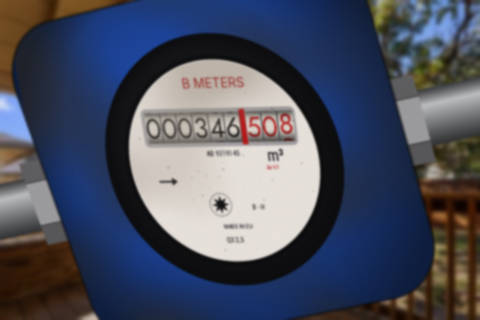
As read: **346.508** m³
